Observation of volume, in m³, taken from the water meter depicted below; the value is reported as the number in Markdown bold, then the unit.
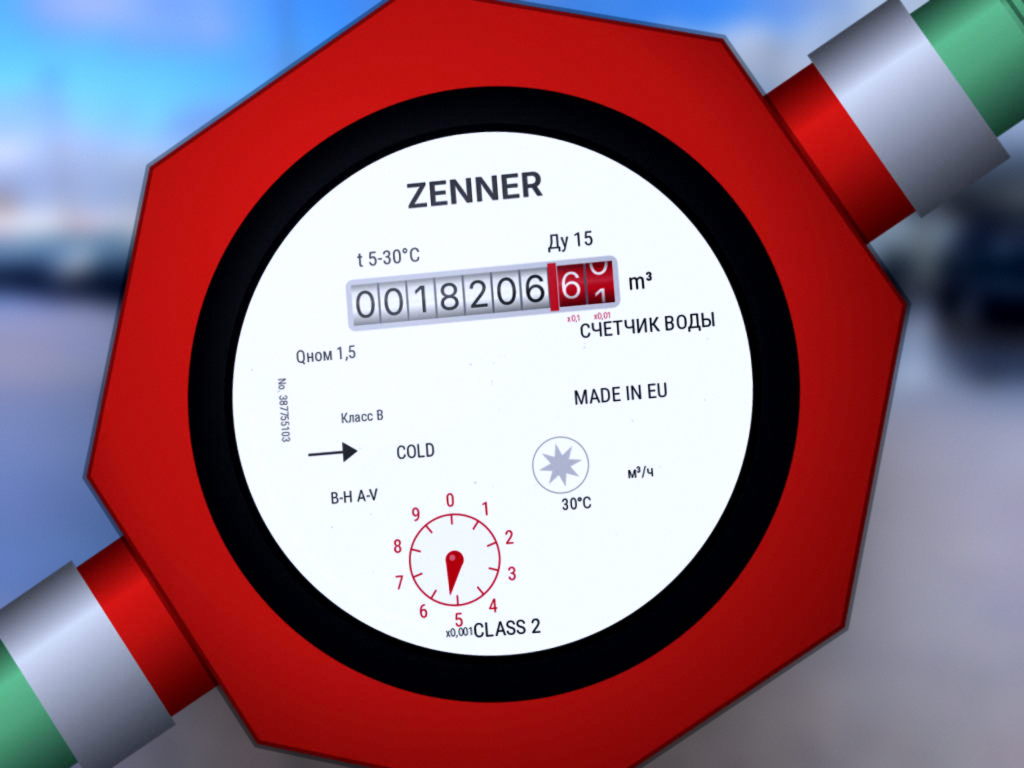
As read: **18206.605** m³
